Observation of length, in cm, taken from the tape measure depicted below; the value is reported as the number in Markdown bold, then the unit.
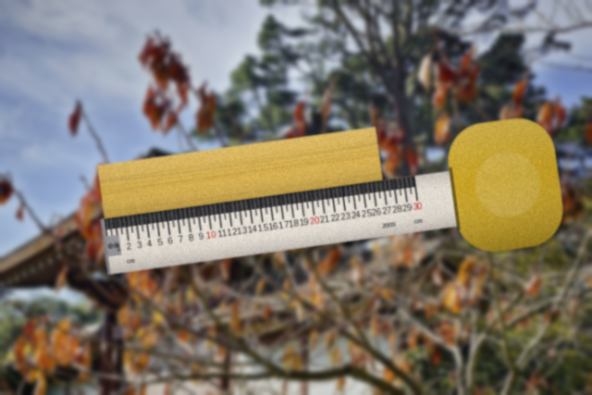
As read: **27** cm
